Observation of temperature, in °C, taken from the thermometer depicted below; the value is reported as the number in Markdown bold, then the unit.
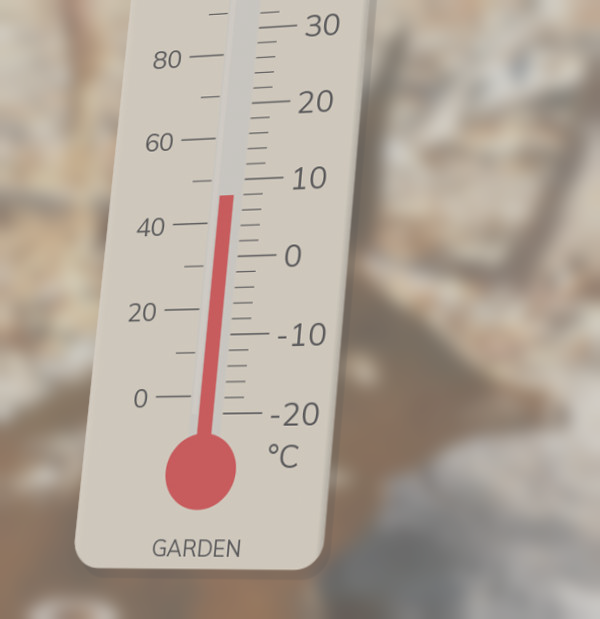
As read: **8** °C
